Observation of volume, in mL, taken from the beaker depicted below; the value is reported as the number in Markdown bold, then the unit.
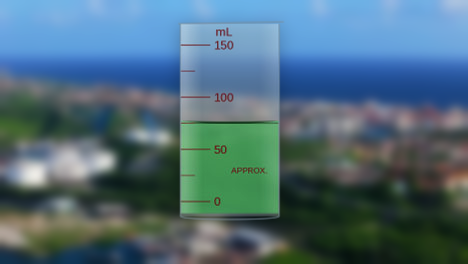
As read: **75** mL
